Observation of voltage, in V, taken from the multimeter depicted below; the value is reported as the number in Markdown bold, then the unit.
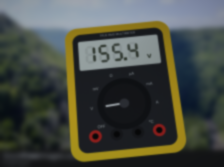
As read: **155.4** V
